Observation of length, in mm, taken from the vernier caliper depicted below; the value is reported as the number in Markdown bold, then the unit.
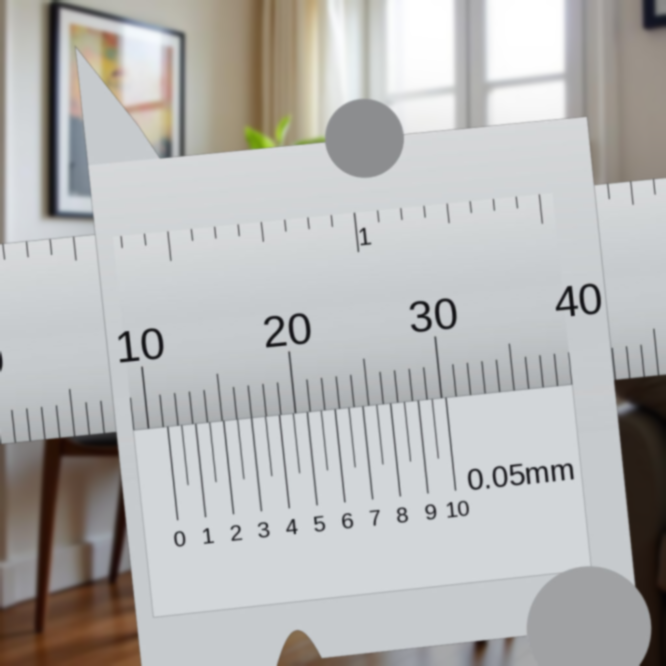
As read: **11.3** mm
